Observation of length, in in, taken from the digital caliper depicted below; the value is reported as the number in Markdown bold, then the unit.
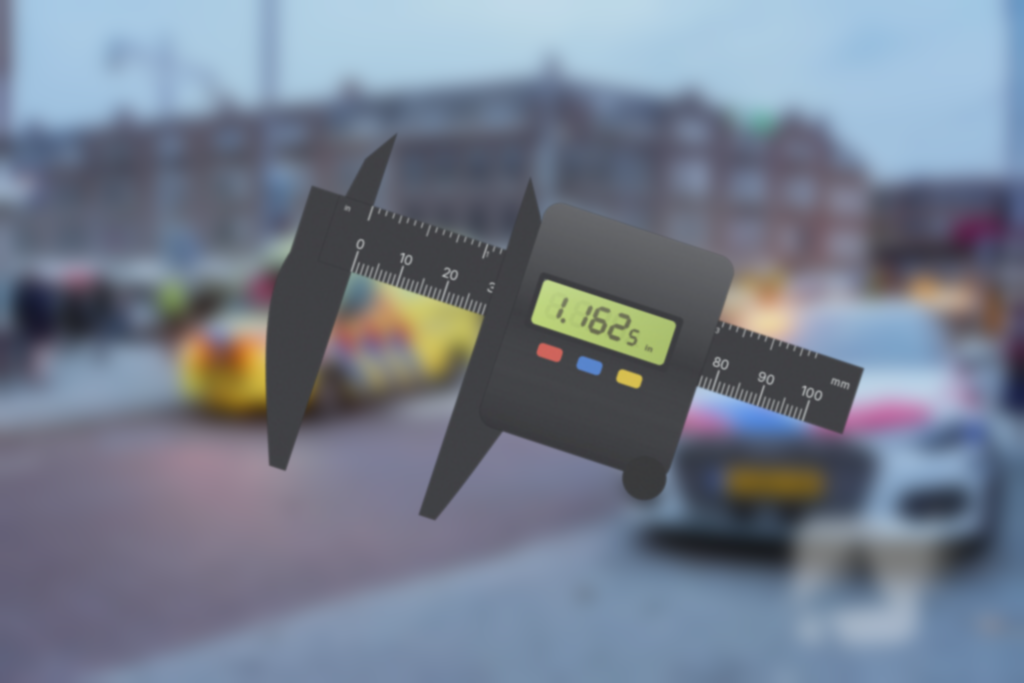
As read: **1.1625** in
